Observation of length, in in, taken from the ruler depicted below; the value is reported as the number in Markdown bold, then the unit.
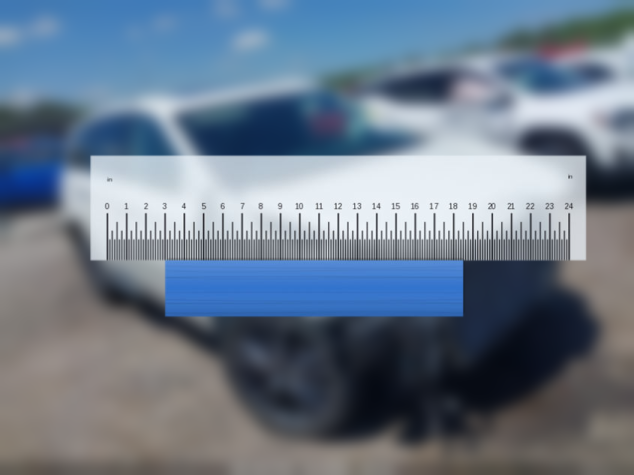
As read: **15.5** in
